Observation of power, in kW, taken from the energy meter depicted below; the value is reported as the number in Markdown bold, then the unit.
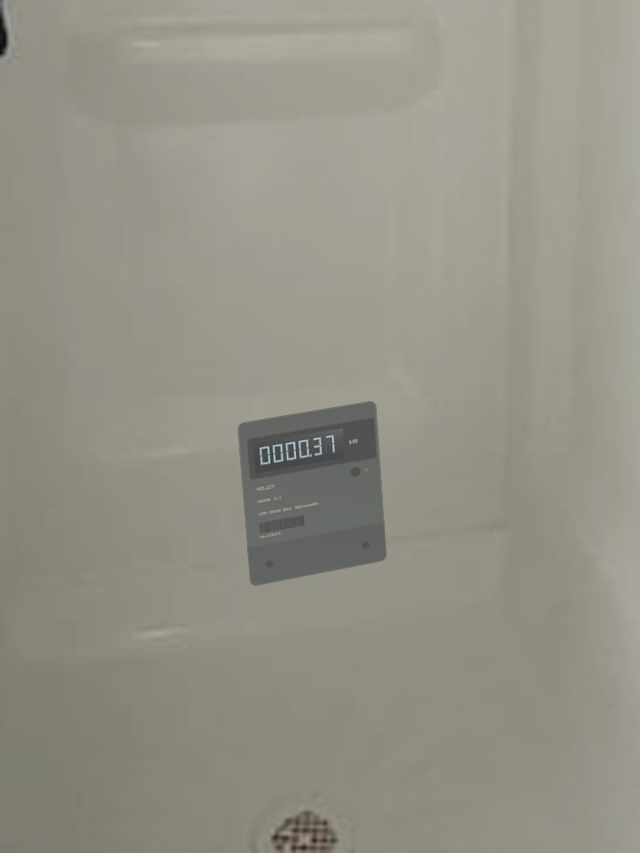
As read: **0.37** kW
